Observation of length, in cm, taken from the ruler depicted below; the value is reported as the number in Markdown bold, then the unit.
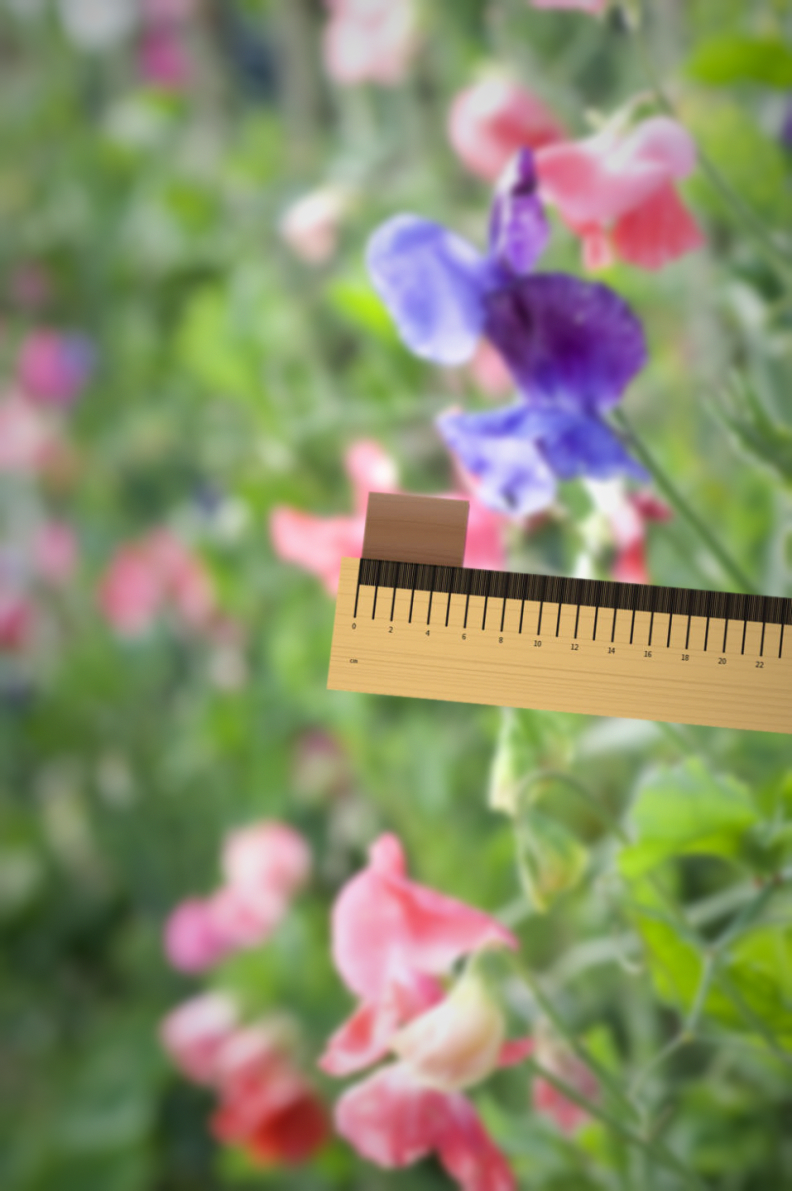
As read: **5.5** cm
